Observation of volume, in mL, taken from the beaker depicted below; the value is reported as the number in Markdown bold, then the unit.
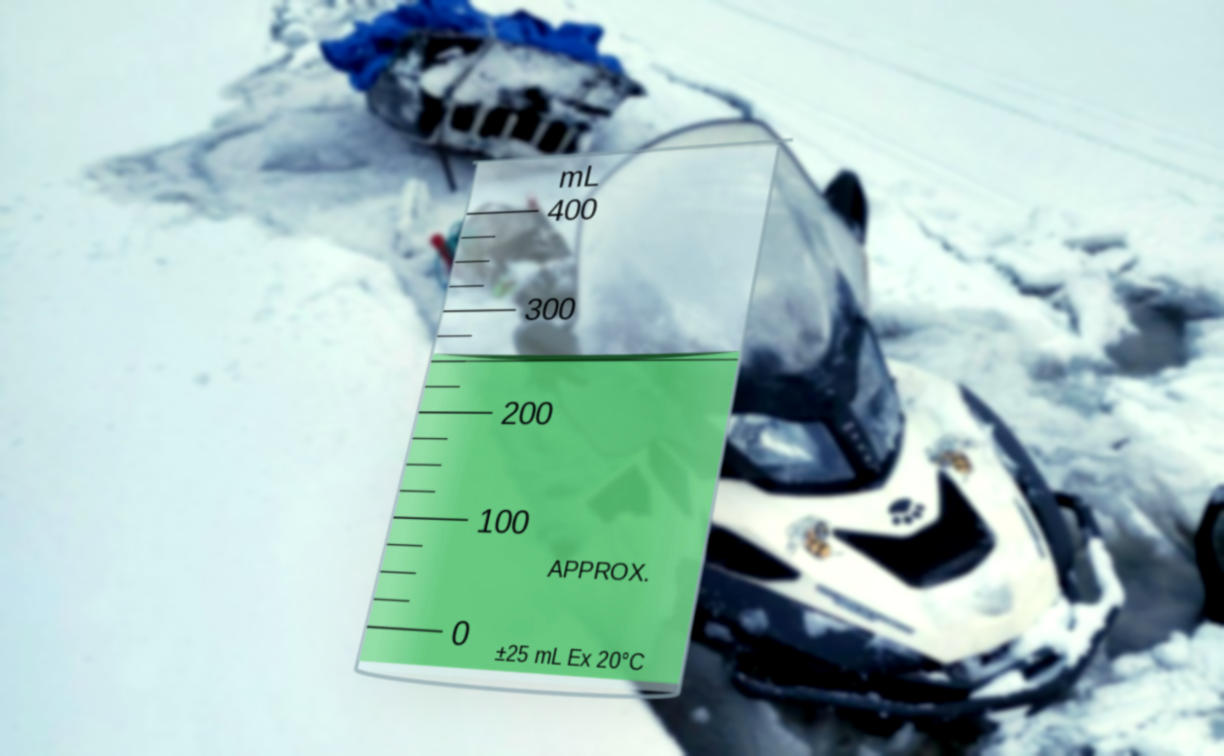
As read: **250** mL
